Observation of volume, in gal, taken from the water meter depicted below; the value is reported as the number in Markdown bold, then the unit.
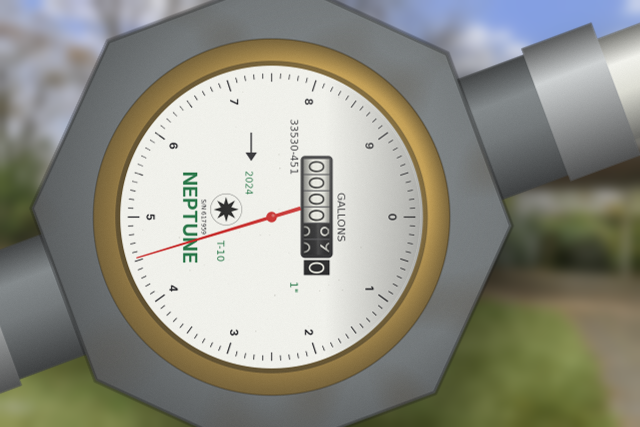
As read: **894.5** gal
